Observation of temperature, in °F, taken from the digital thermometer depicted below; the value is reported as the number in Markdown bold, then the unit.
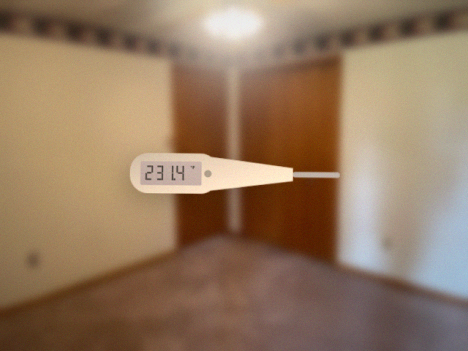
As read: **231.4** °F
